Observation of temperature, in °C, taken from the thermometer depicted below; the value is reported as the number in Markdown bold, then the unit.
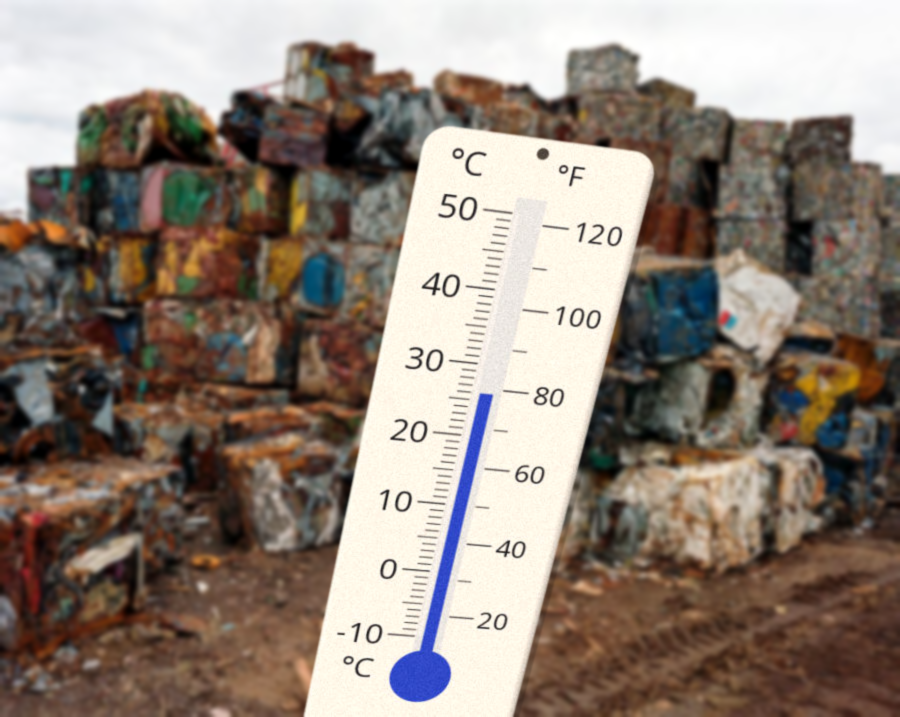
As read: **26** °C
